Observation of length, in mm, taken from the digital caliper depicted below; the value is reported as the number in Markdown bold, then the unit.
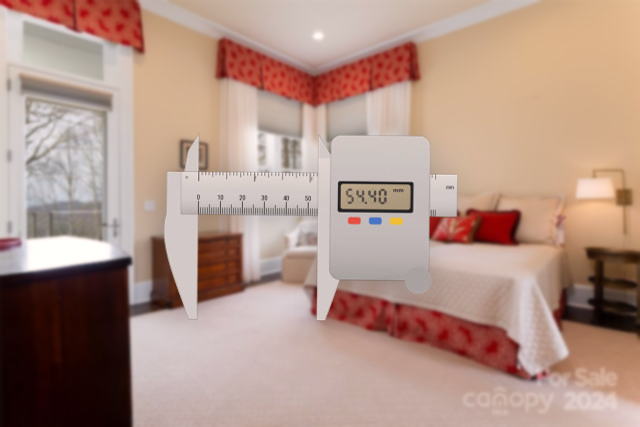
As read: **54.40** mm
